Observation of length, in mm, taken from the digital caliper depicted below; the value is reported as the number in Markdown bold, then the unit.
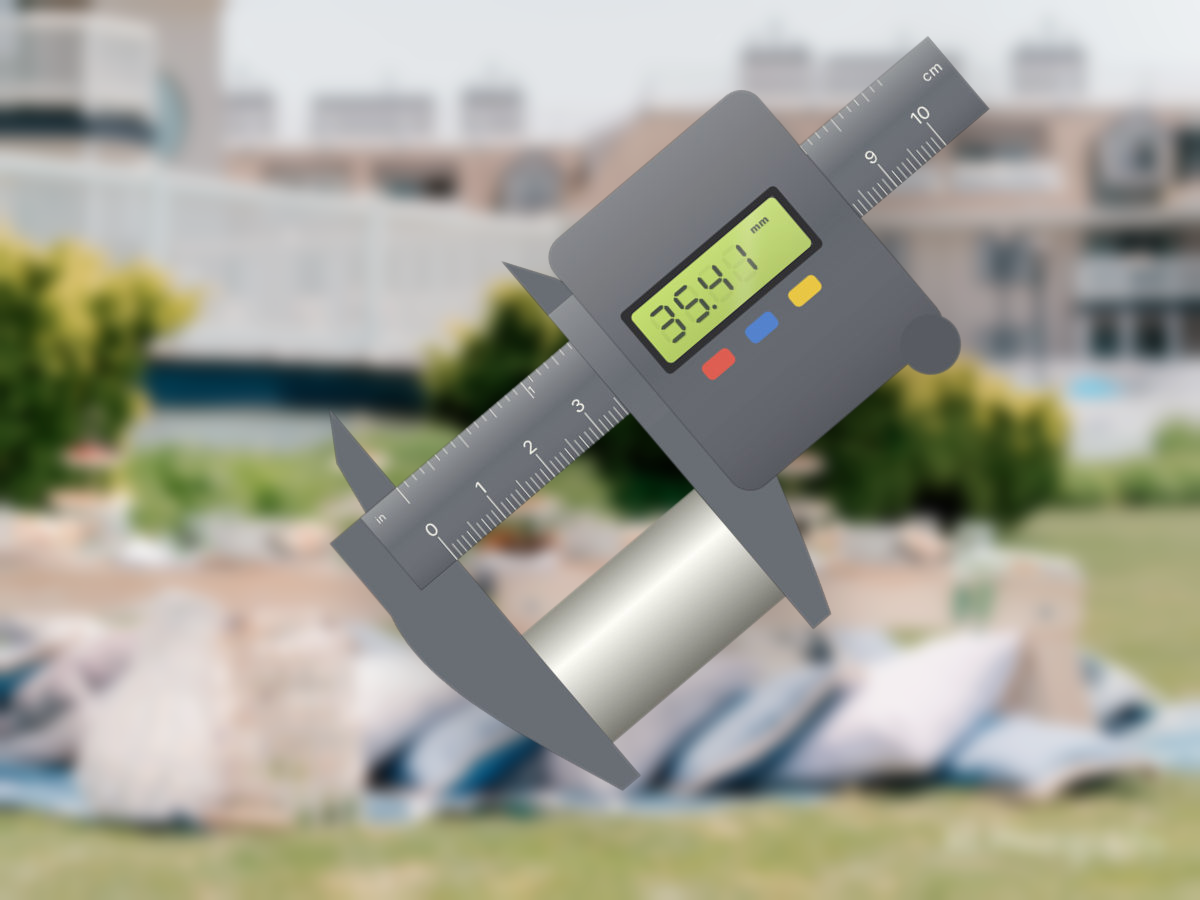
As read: **35.41** mm
